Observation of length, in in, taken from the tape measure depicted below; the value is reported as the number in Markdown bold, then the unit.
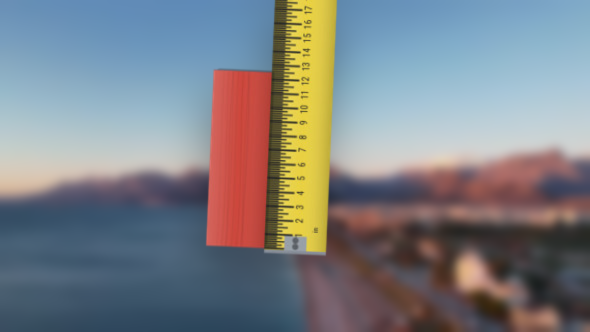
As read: **12.5** in
